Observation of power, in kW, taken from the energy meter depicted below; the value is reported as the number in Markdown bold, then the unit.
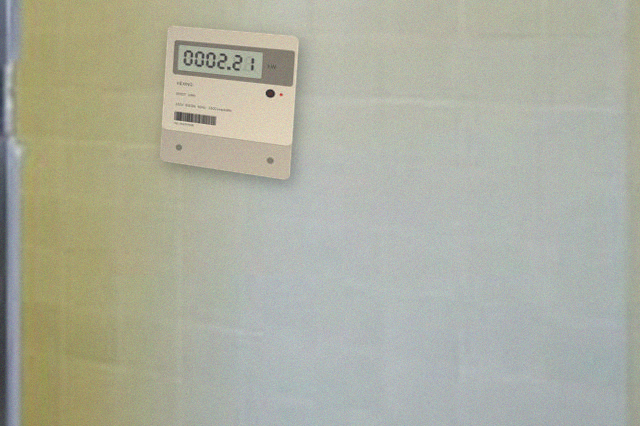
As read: **2.21** kW
